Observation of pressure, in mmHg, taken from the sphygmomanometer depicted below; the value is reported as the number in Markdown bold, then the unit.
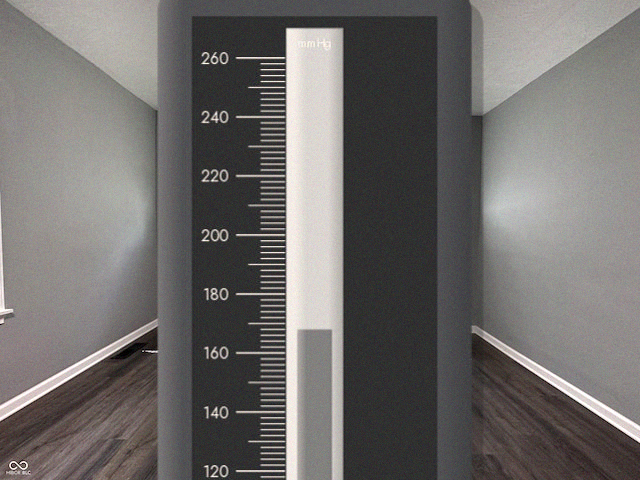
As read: **168** mmHg
